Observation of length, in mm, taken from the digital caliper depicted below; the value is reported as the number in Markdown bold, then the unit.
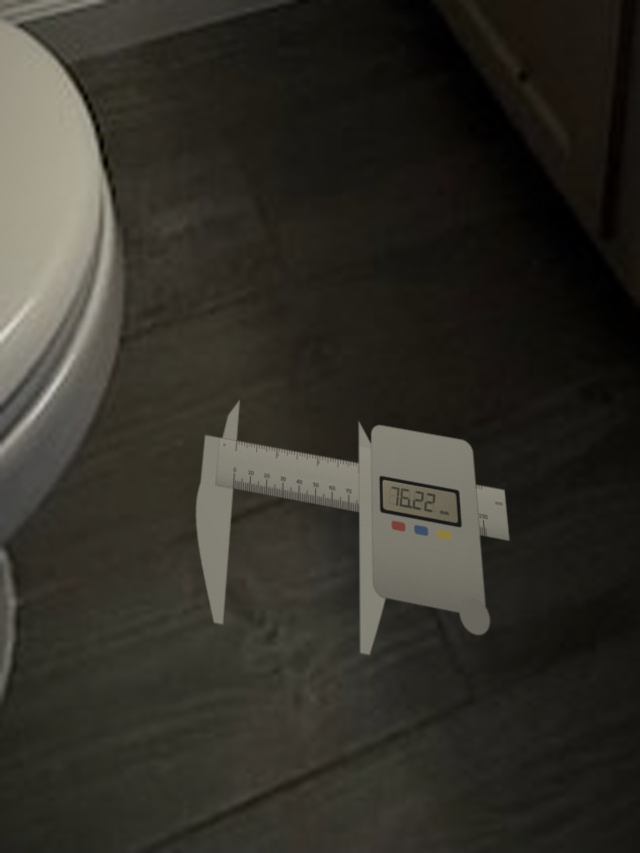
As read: **76.22** mm
